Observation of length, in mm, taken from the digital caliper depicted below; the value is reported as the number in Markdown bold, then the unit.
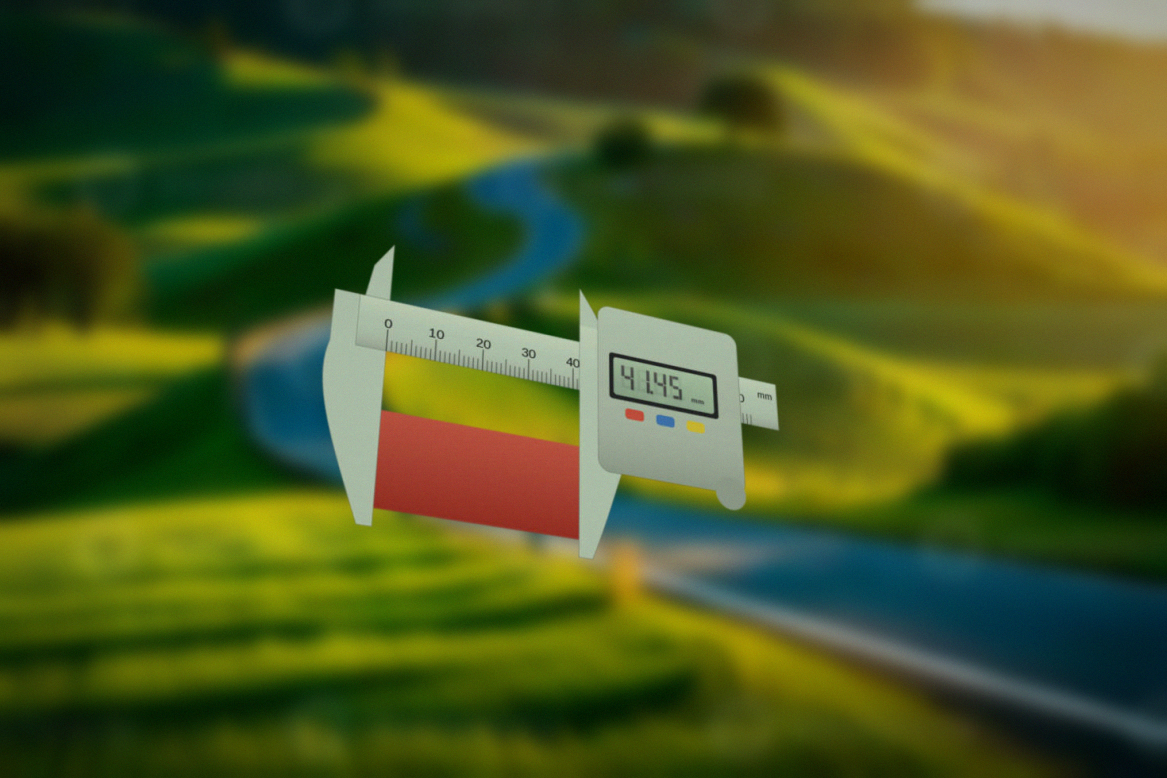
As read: **41.45** mm
